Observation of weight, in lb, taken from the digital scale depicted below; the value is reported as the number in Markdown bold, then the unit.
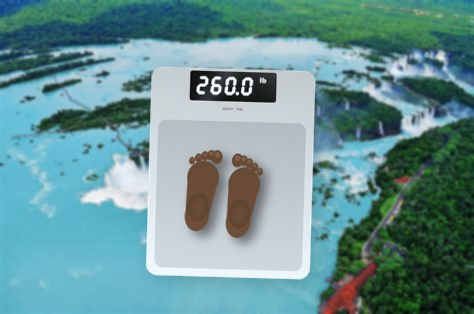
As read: **260.0** lb
